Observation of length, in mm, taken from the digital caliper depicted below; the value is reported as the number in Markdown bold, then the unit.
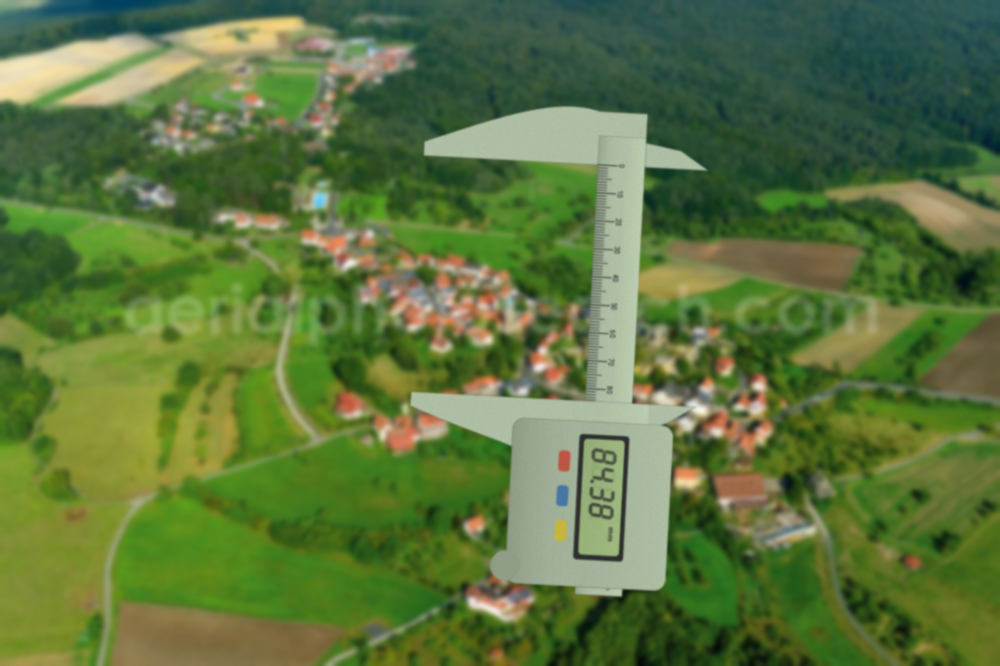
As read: **84.38** mm
